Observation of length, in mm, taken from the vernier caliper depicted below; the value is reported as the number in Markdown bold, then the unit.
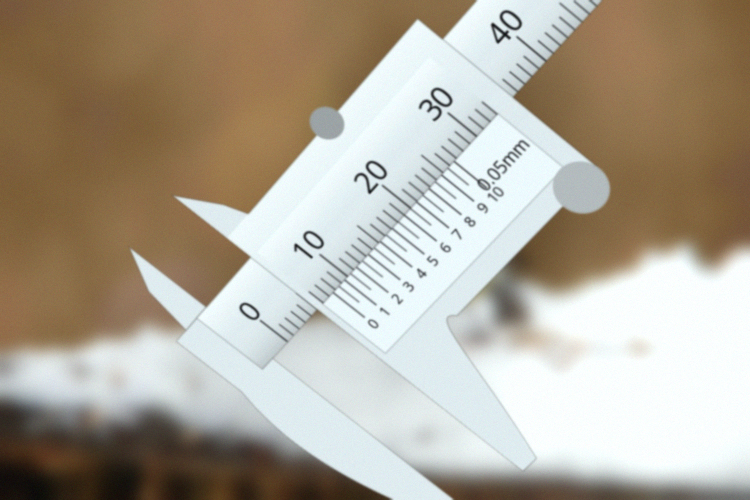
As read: **7.6** mm
